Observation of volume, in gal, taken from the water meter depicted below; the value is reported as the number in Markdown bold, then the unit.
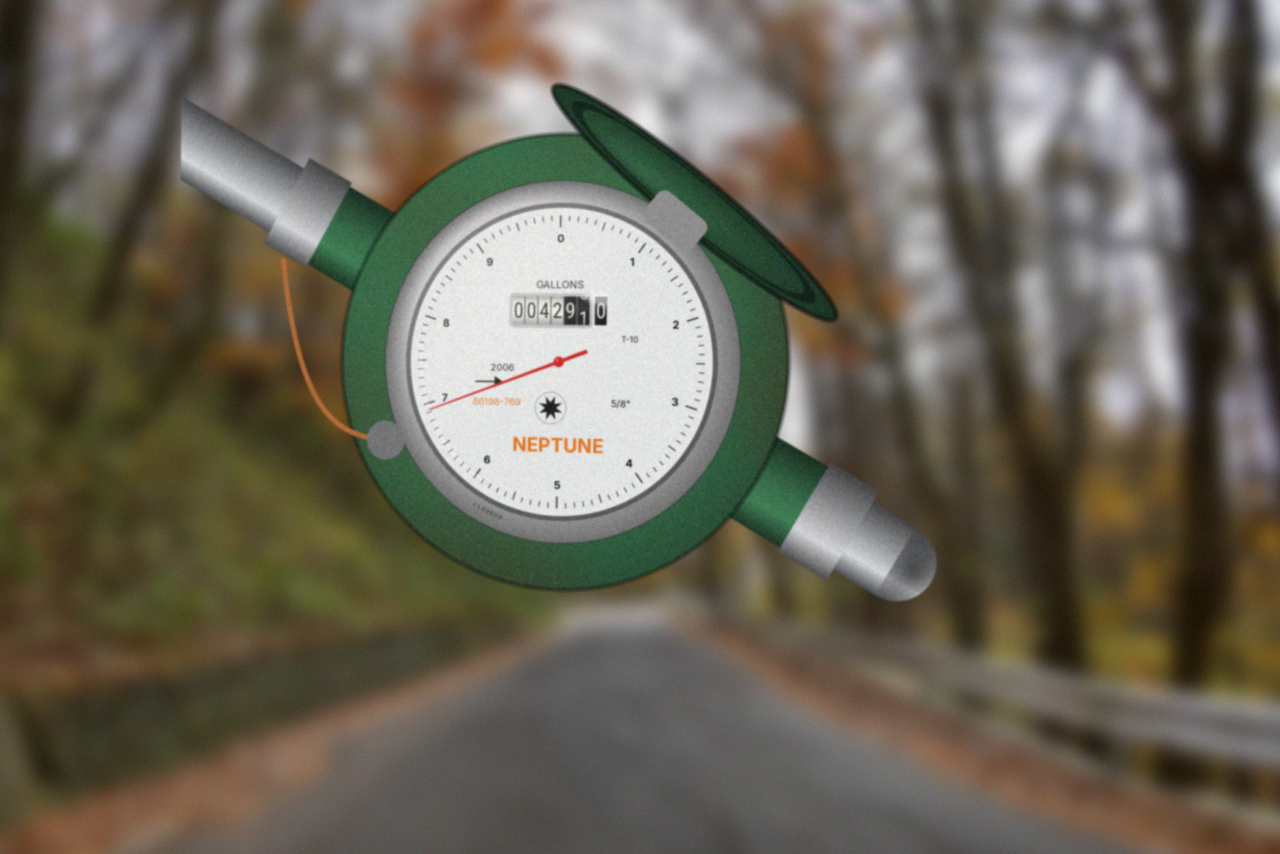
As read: **42906.9** gal
